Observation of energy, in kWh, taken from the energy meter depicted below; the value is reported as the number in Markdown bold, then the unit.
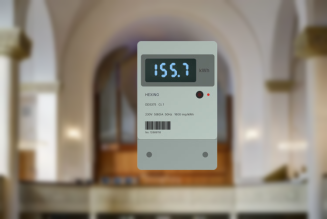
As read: **155.7** kWh
